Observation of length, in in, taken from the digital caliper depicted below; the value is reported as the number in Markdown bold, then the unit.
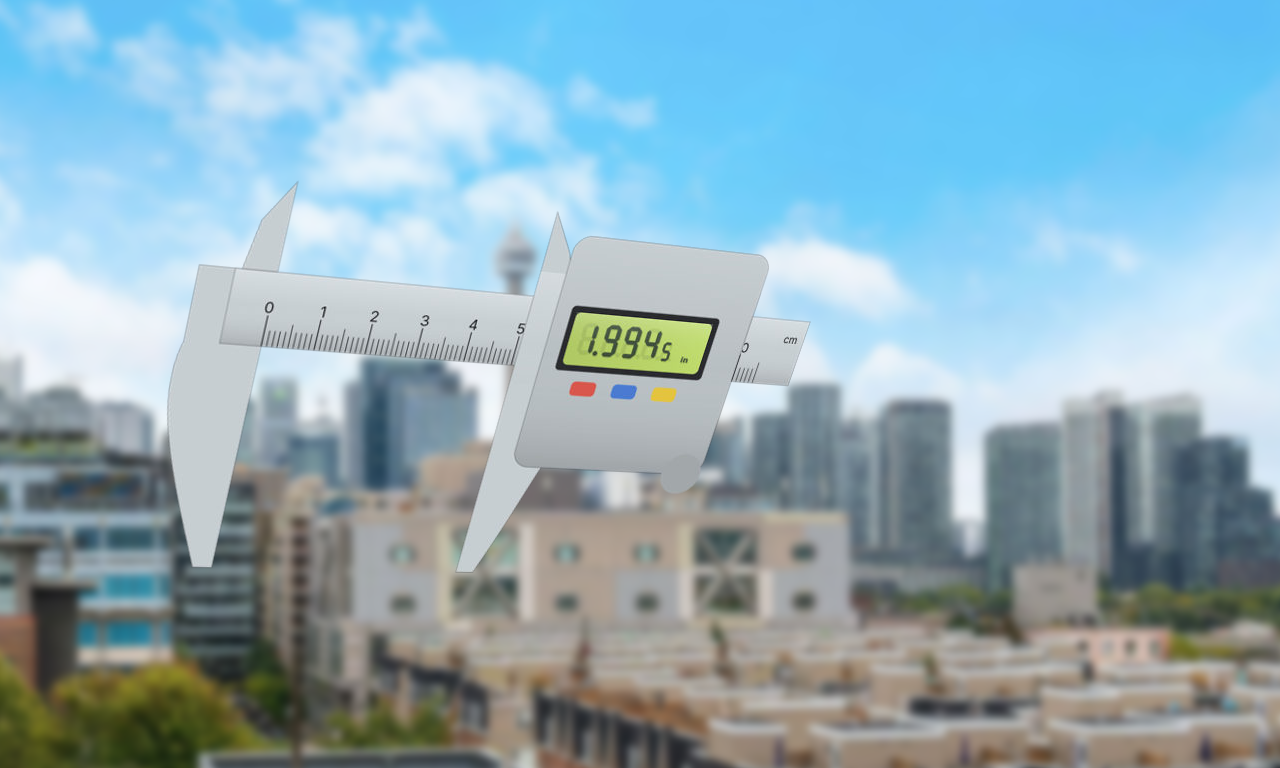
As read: **1.9945** in
